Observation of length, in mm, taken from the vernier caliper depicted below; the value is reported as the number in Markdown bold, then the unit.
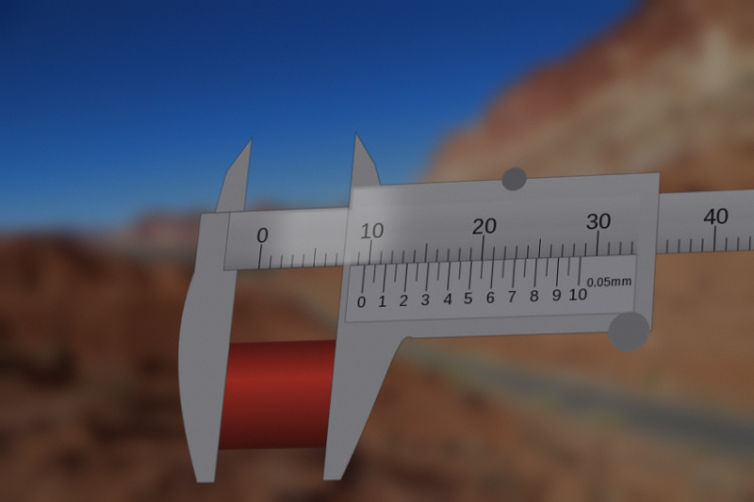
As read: **9.6** mm
